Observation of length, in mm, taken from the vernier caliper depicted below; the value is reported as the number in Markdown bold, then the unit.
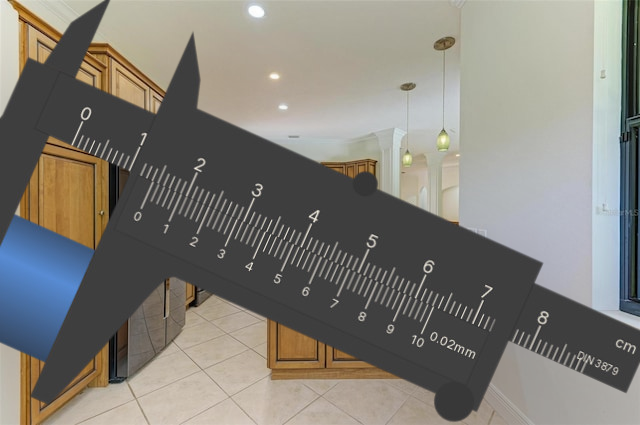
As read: **14.2** mm
